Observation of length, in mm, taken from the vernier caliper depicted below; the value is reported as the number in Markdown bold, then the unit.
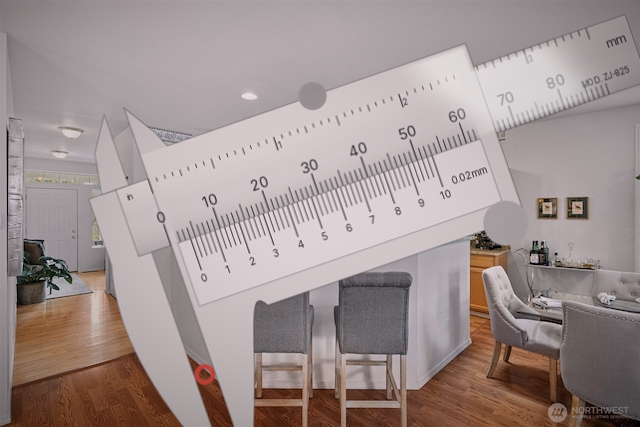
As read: **4.0** mm
